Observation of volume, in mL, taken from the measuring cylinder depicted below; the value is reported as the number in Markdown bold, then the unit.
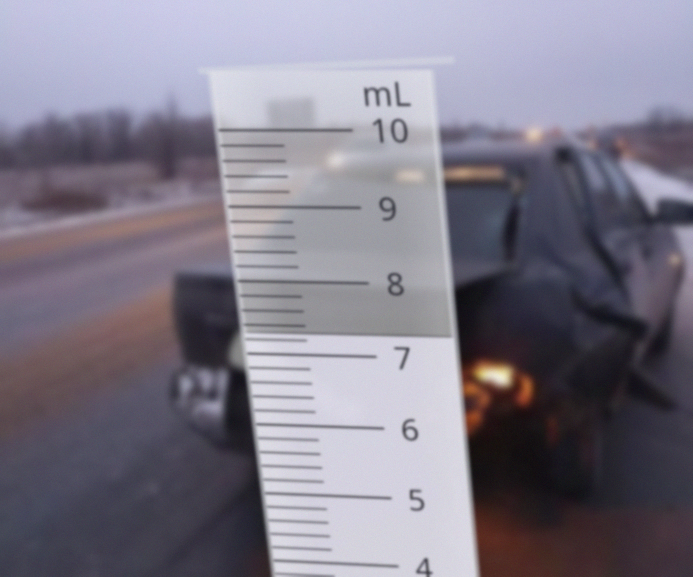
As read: **7.3** mL
